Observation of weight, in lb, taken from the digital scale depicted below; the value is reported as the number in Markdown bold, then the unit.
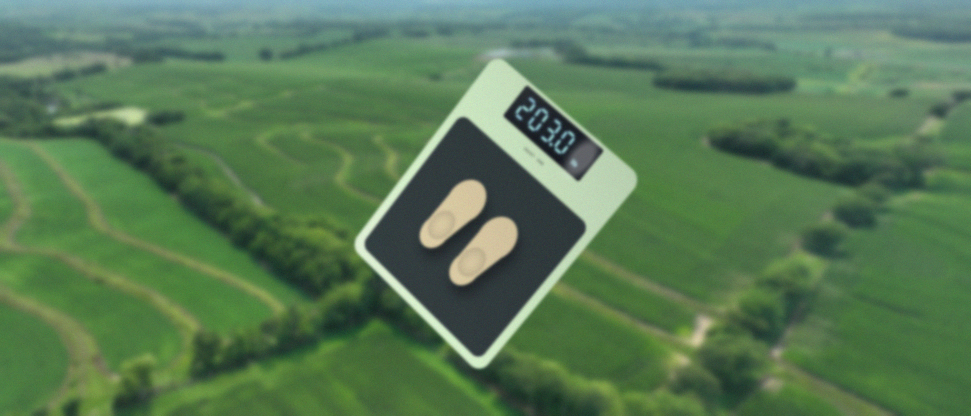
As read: **203.0** lb
